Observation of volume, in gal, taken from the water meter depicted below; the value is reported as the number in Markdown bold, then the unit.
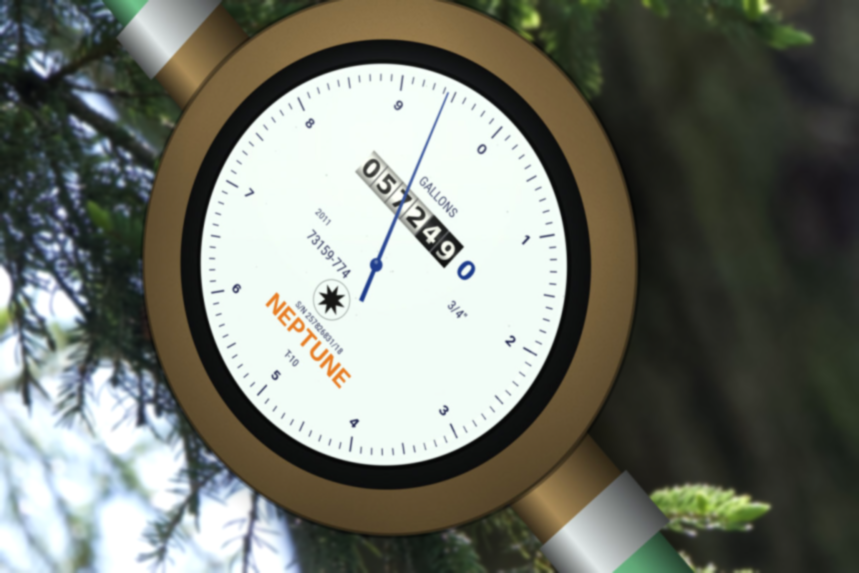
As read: **572489.4** gal
